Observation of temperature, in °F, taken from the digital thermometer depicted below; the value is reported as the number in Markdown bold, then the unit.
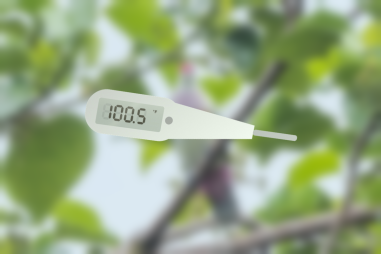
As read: **100.5** °F
